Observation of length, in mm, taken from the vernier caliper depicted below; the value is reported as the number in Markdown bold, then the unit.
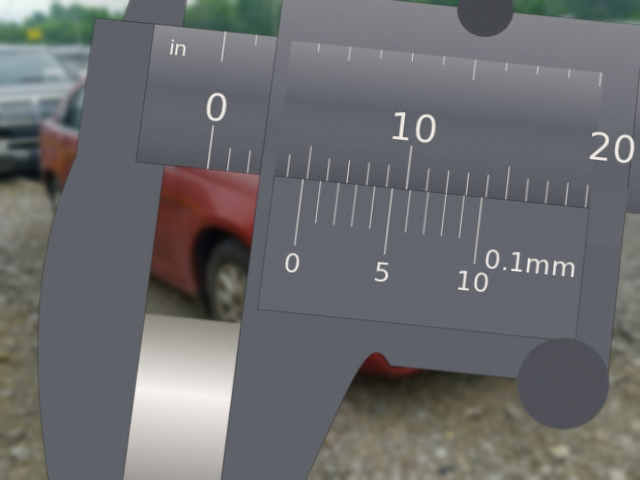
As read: **4.8** mm
